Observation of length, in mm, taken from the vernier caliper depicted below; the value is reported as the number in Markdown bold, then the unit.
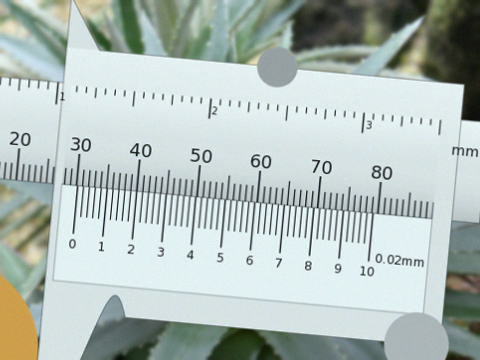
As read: **30.2** mm
